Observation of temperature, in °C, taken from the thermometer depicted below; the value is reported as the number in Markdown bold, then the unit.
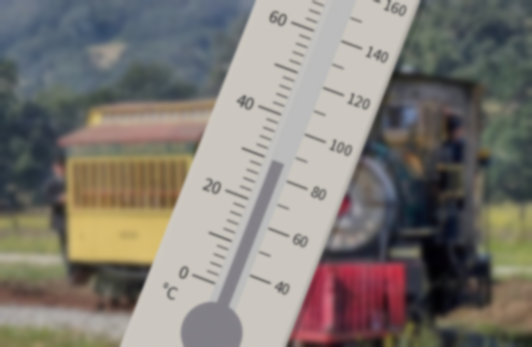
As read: **30** °C
